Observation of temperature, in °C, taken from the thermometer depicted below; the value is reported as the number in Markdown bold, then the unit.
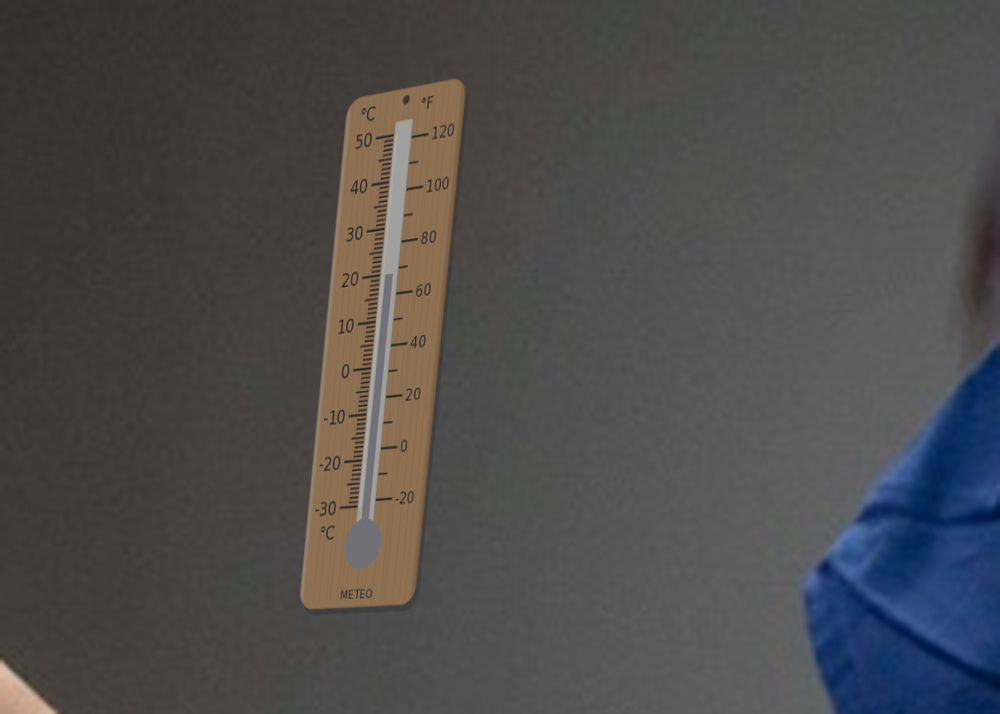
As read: **20** °C
